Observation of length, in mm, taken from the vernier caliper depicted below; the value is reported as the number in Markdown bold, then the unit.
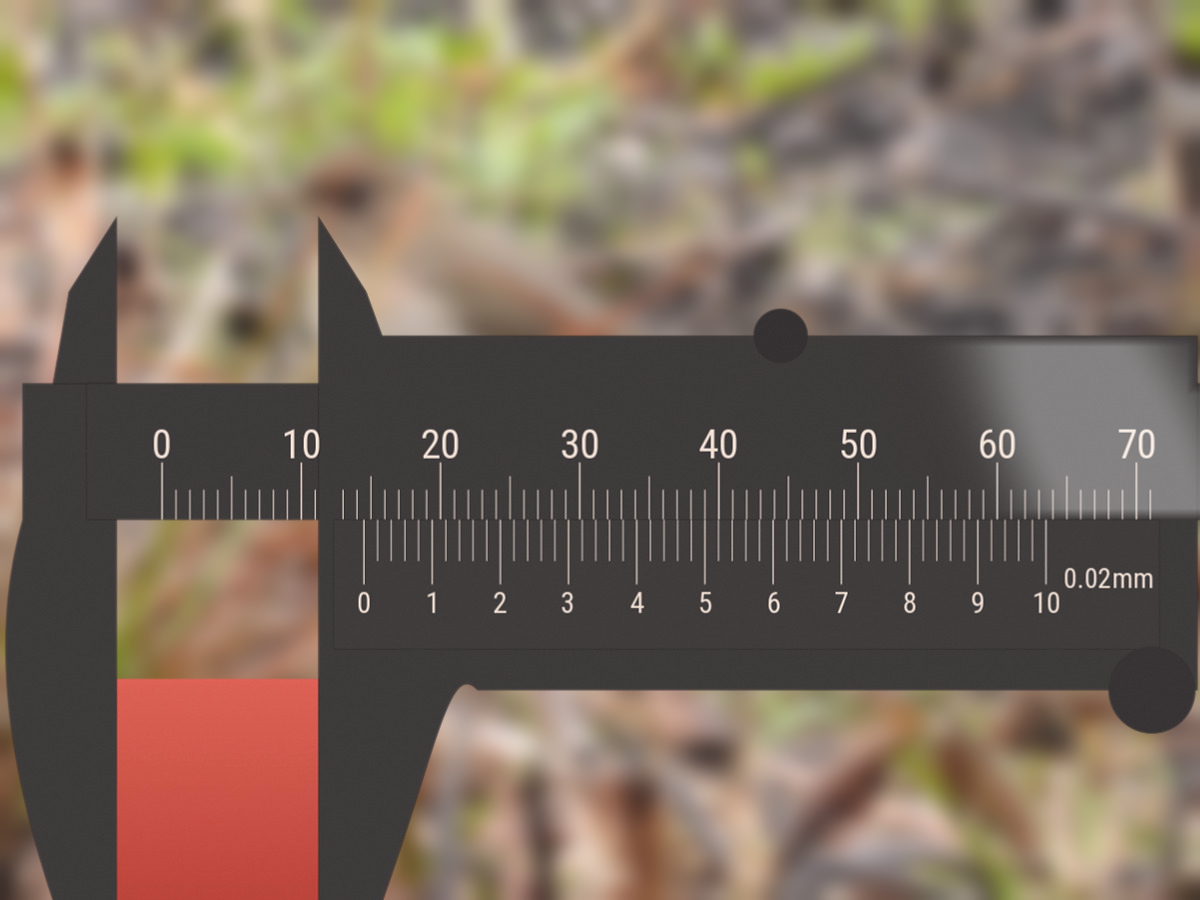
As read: **14.5** mm
